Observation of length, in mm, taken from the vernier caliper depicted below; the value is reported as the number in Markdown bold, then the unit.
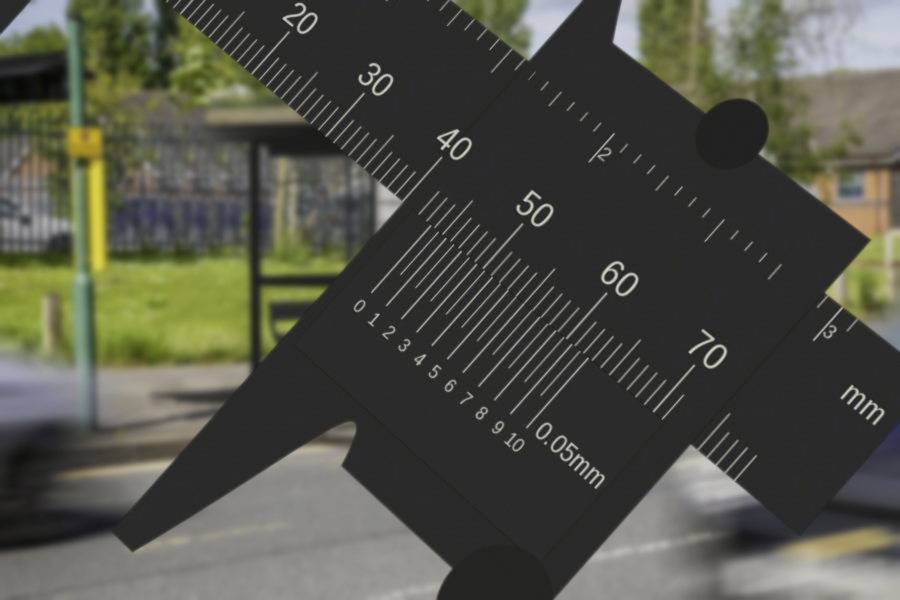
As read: **43.6** mm
